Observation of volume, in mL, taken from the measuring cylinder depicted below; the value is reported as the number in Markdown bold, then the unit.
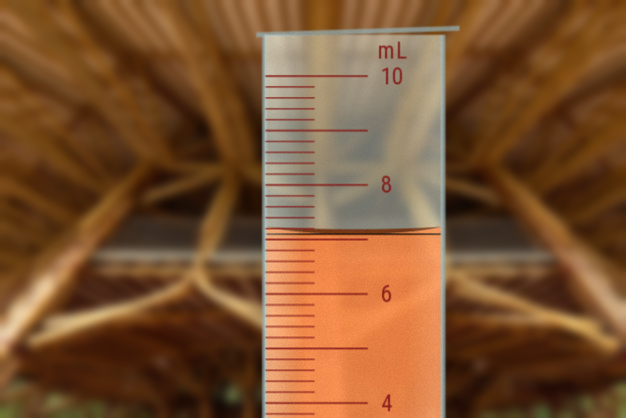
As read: **7.1** mL
